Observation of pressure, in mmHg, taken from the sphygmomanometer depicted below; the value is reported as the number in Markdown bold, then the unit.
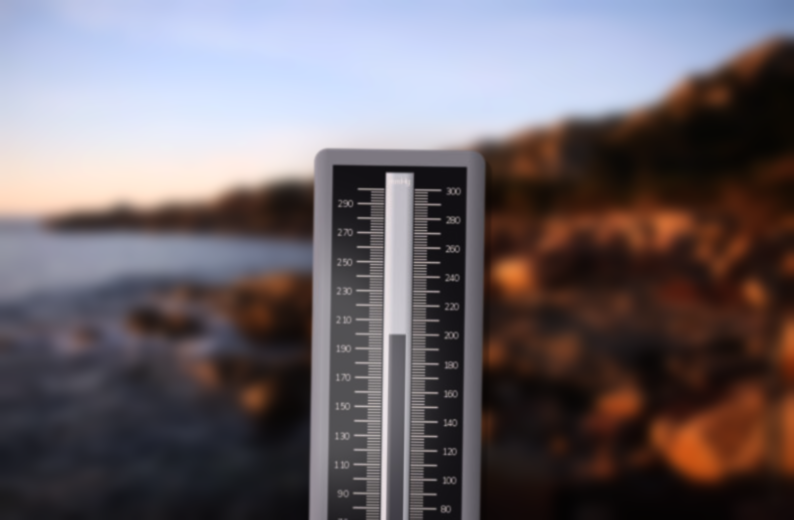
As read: **200** mmHg
